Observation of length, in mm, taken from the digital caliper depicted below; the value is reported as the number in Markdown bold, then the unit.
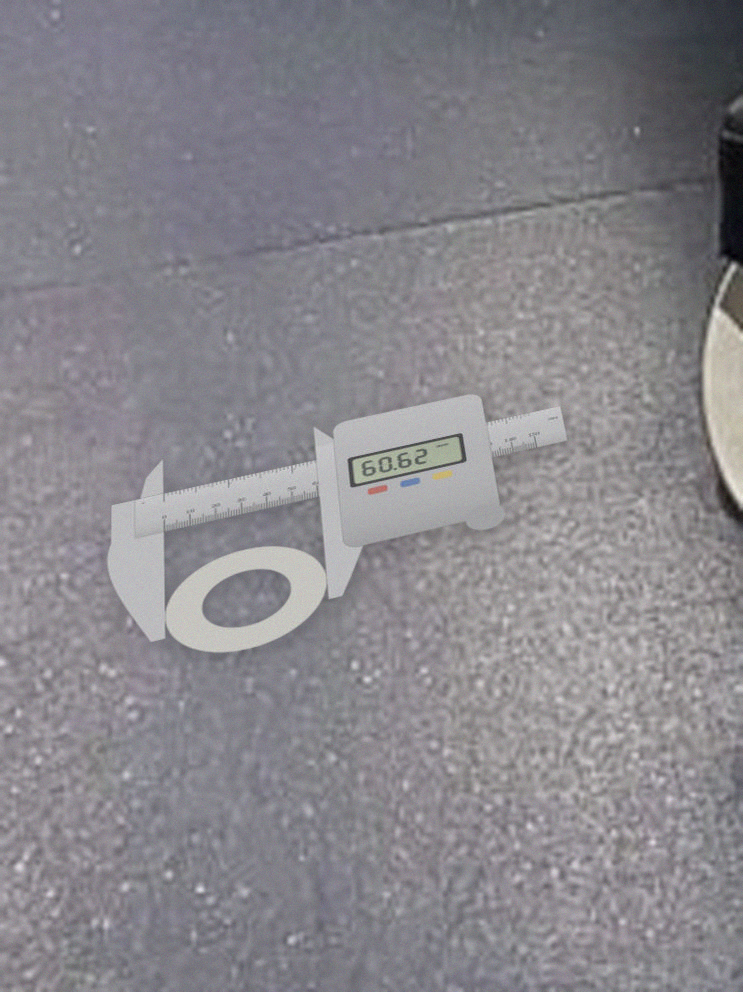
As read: **60.62** mm
